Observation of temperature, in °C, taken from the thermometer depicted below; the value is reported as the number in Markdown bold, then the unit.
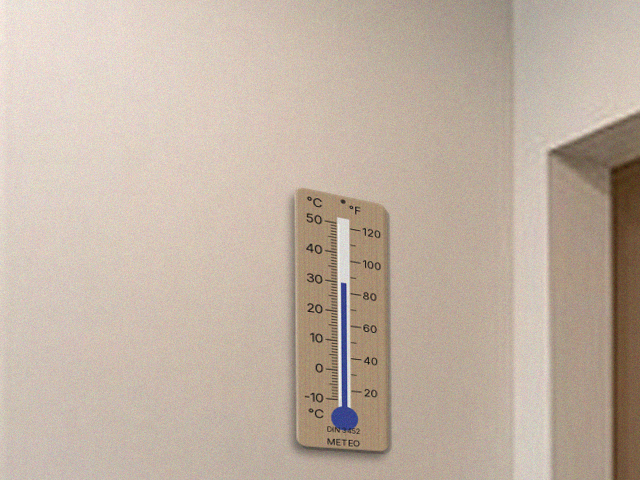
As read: **30** °C
